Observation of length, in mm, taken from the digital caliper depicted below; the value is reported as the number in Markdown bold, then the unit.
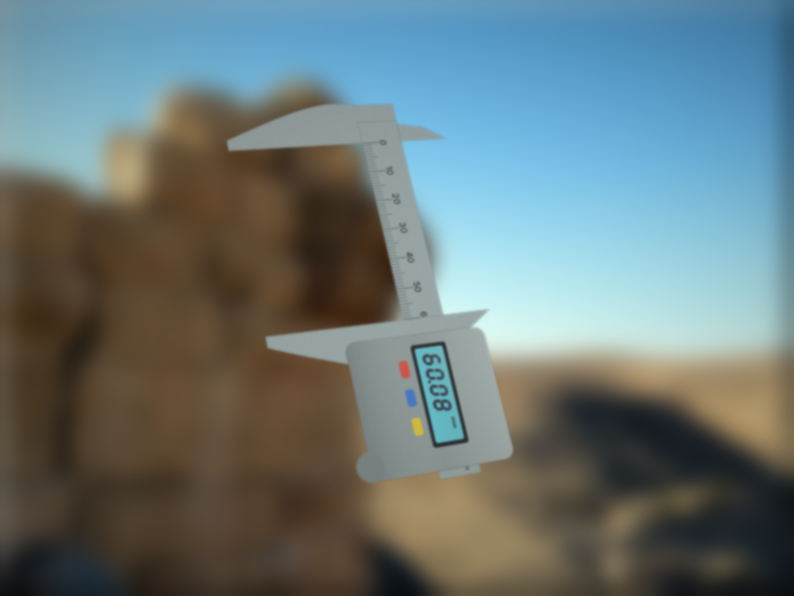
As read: **60.08** mm
